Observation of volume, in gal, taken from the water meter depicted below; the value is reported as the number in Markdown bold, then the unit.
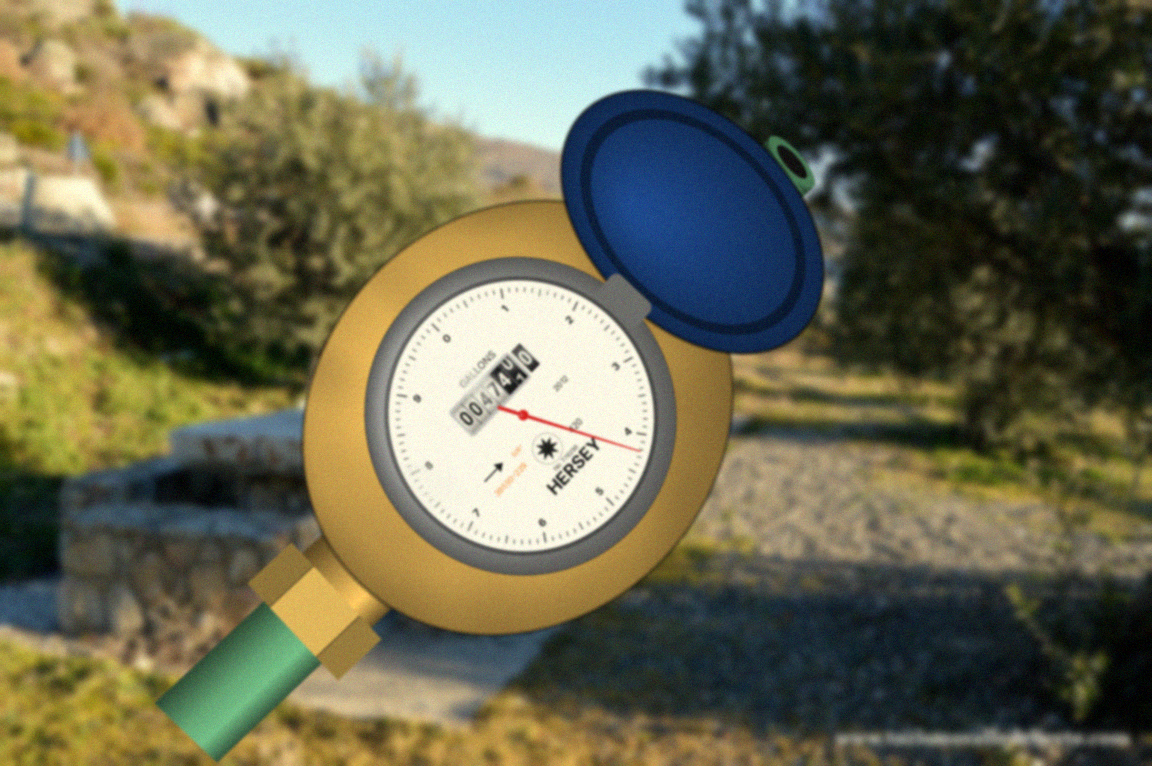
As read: **47404.2** gal
